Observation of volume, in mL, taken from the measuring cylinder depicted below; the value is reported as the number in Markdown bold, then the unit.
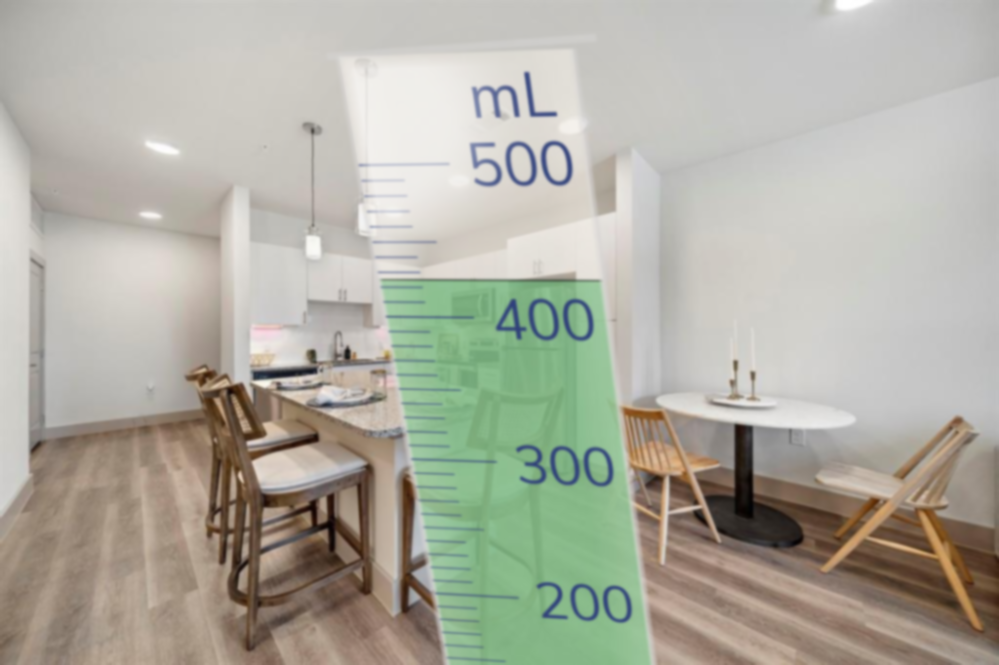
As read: **425** mL
